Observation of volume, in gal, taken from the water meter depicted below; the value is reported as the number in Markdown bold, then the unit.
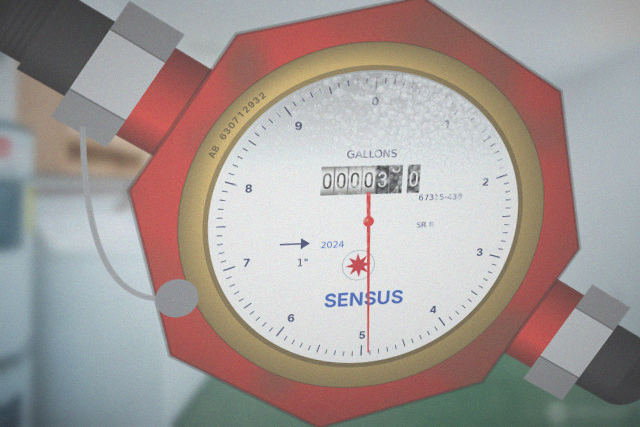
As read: **334.9** gal
